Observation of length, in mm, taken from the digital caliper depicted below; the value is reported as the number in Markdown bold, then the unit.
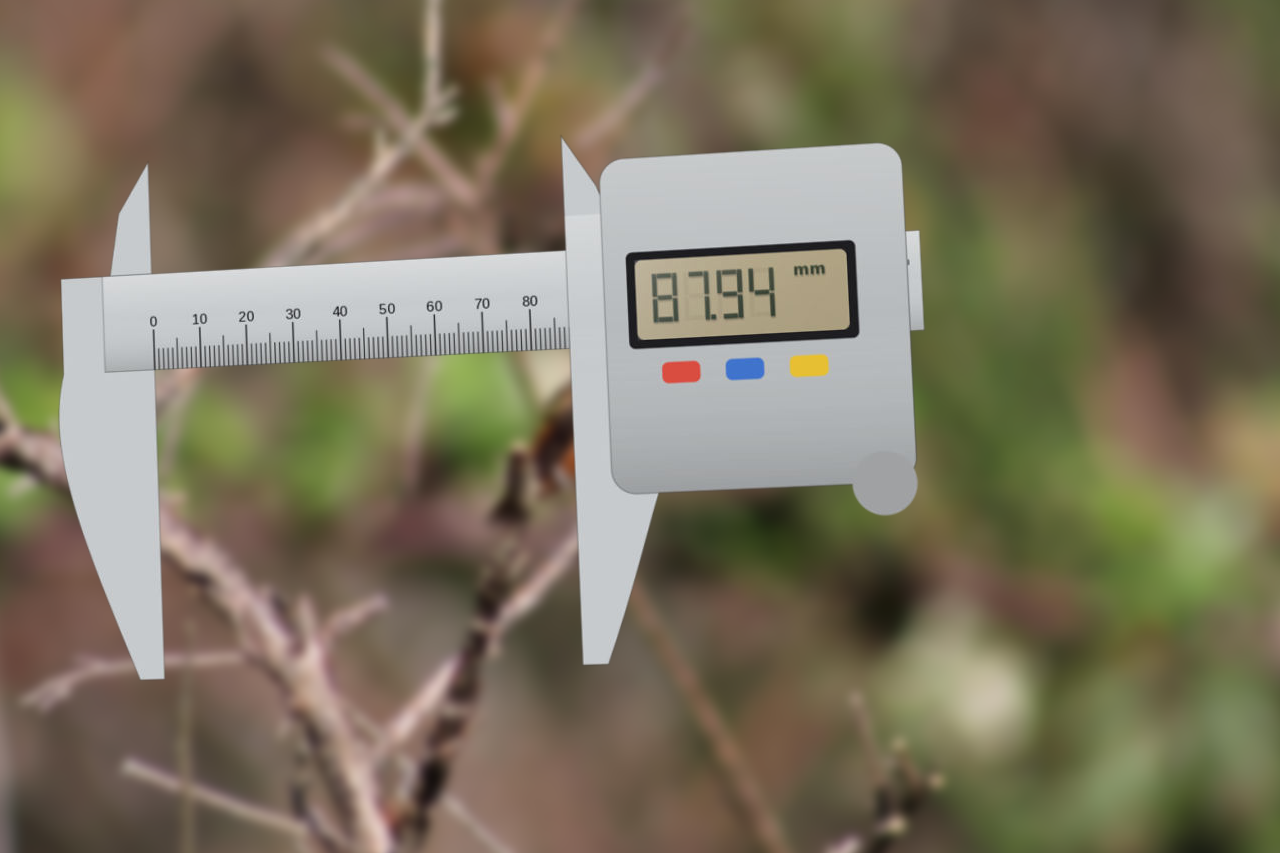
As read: **87.94** mm
